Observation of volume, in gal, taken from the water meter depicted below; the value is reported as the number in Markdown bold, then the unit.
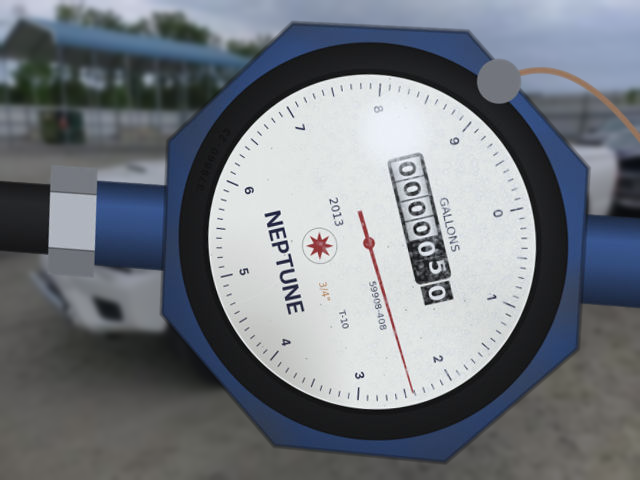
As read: **52.4** gal
